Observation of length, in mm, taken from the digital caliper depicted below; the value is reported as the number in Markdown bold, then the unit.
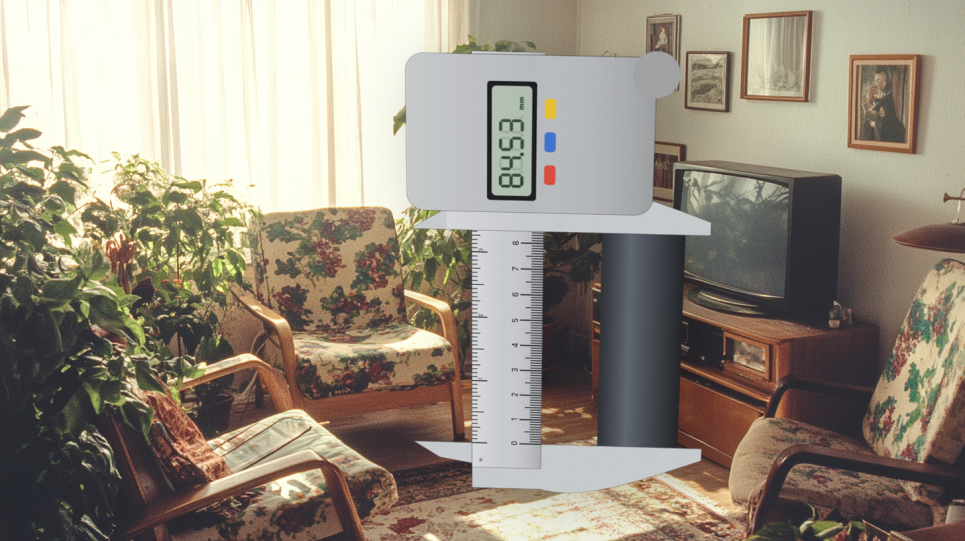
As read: **84.53** mm
